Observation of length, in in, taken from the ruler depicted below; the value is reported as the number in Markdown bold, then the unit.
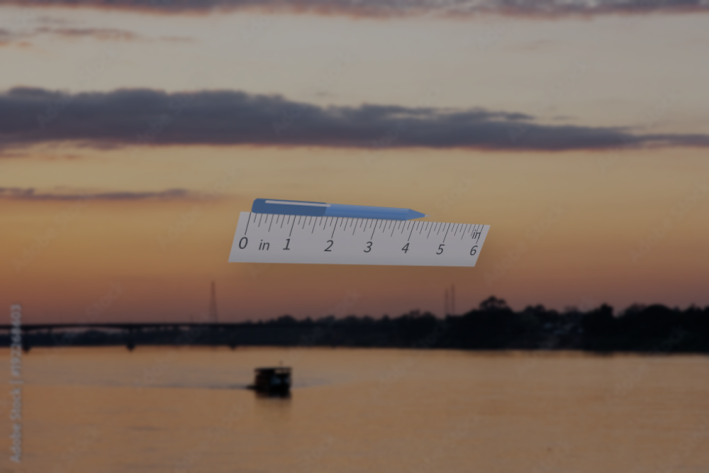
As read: **4.375** in
